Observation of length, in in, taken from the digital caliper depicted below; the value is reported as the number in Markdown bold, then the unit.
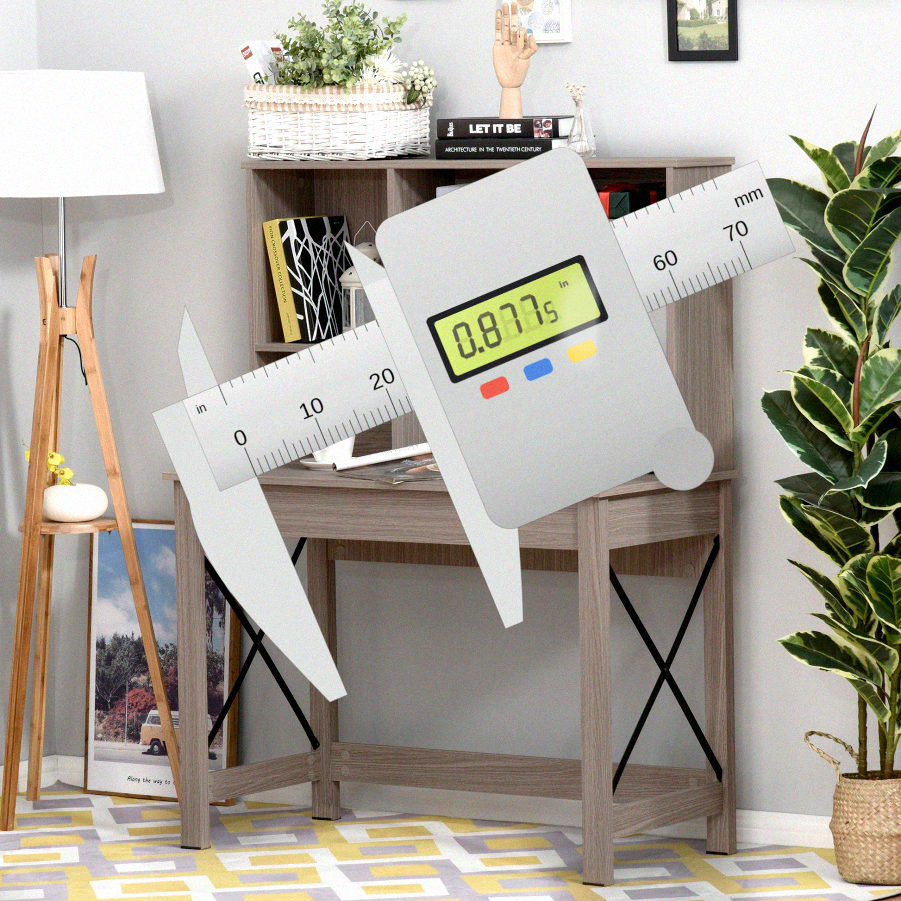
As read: **0.8775** in
